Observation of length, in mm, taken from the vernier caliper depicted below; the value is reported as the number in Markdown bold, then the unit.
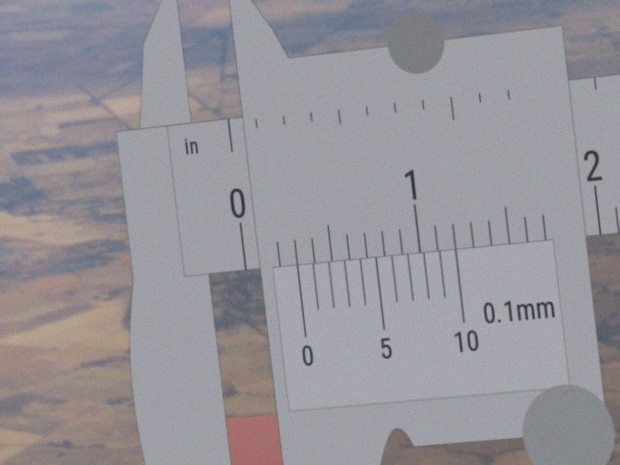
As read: **3.0** mm
